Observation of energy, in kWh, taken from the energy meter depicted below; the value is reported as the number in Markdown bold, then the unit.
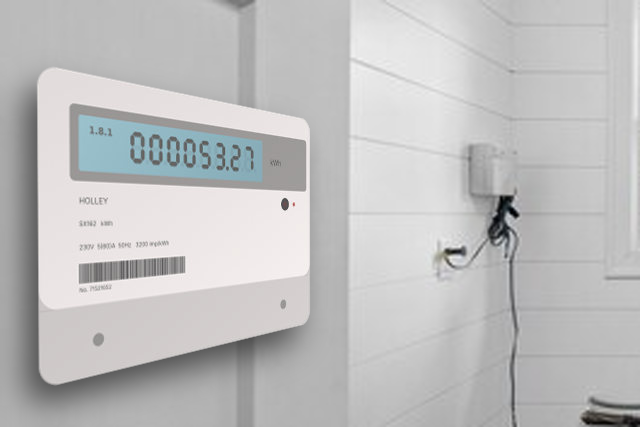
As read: **53.27** kWh
